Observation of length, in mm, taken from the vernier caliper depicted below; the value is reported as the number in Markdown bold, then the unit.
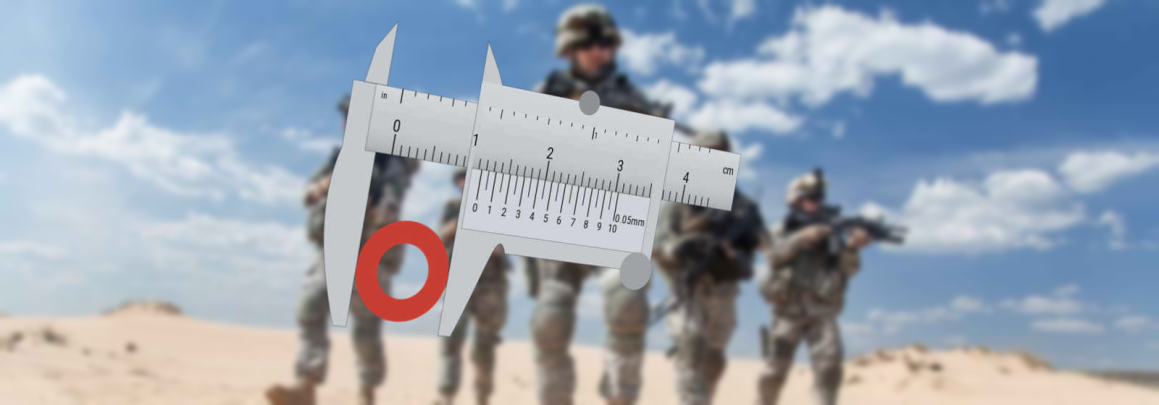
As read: **11.4** mm
